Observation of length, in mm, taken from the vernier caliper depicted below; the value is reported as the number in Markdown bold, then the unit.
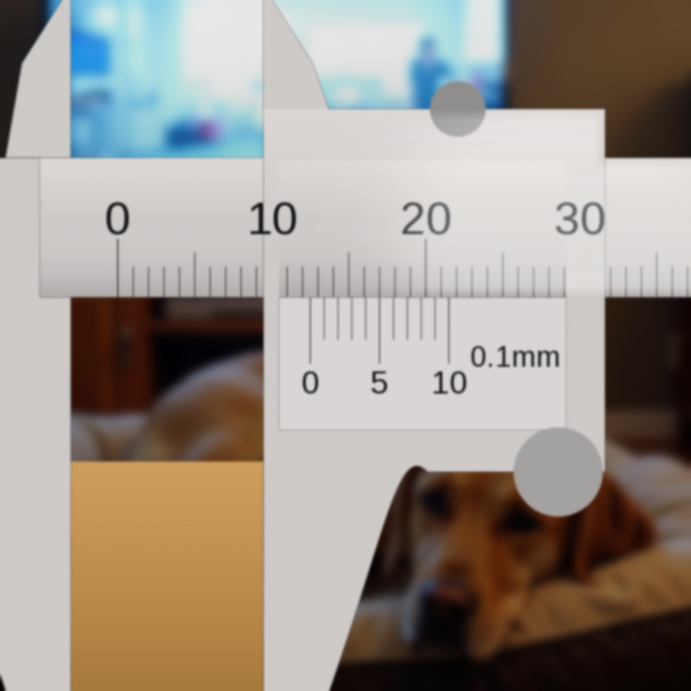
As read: **12.5** mm
